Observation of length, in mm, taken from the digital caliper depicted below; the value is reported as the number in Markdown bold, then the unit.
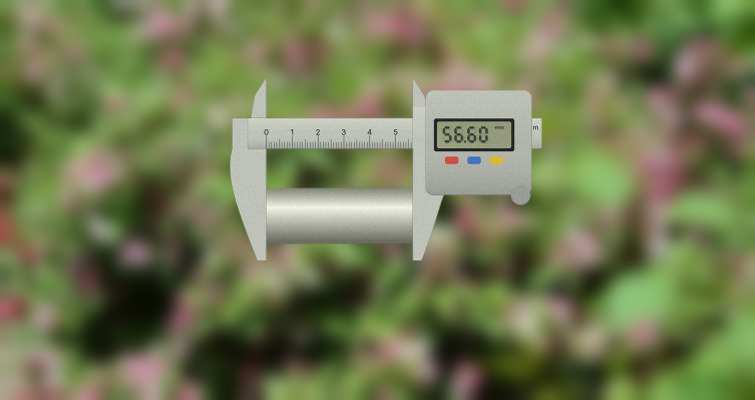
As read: **56.60** mm
